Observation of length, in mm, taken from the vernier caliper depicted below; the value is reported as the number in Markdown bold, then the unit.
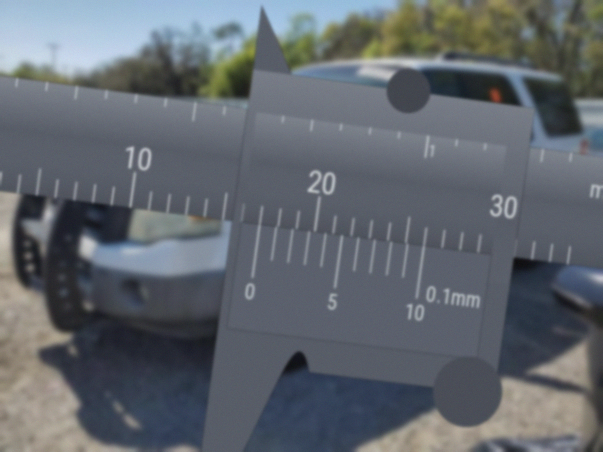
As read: **17.0** mm
